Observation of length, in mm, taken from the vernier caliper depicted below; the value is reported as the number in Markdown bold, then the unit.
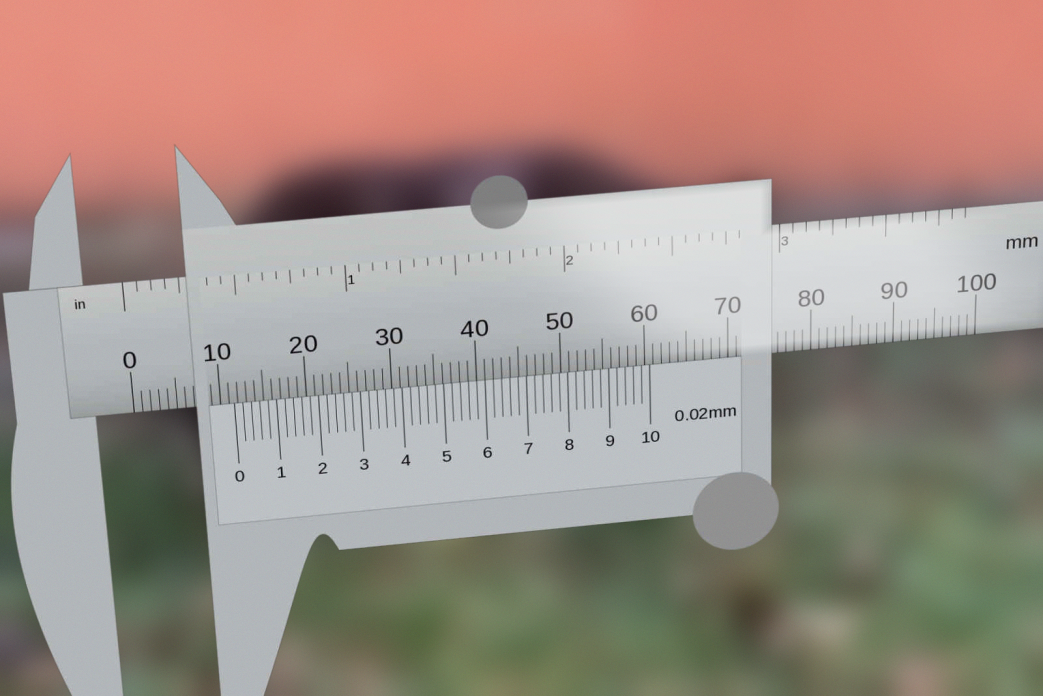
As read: **11.6** mm
